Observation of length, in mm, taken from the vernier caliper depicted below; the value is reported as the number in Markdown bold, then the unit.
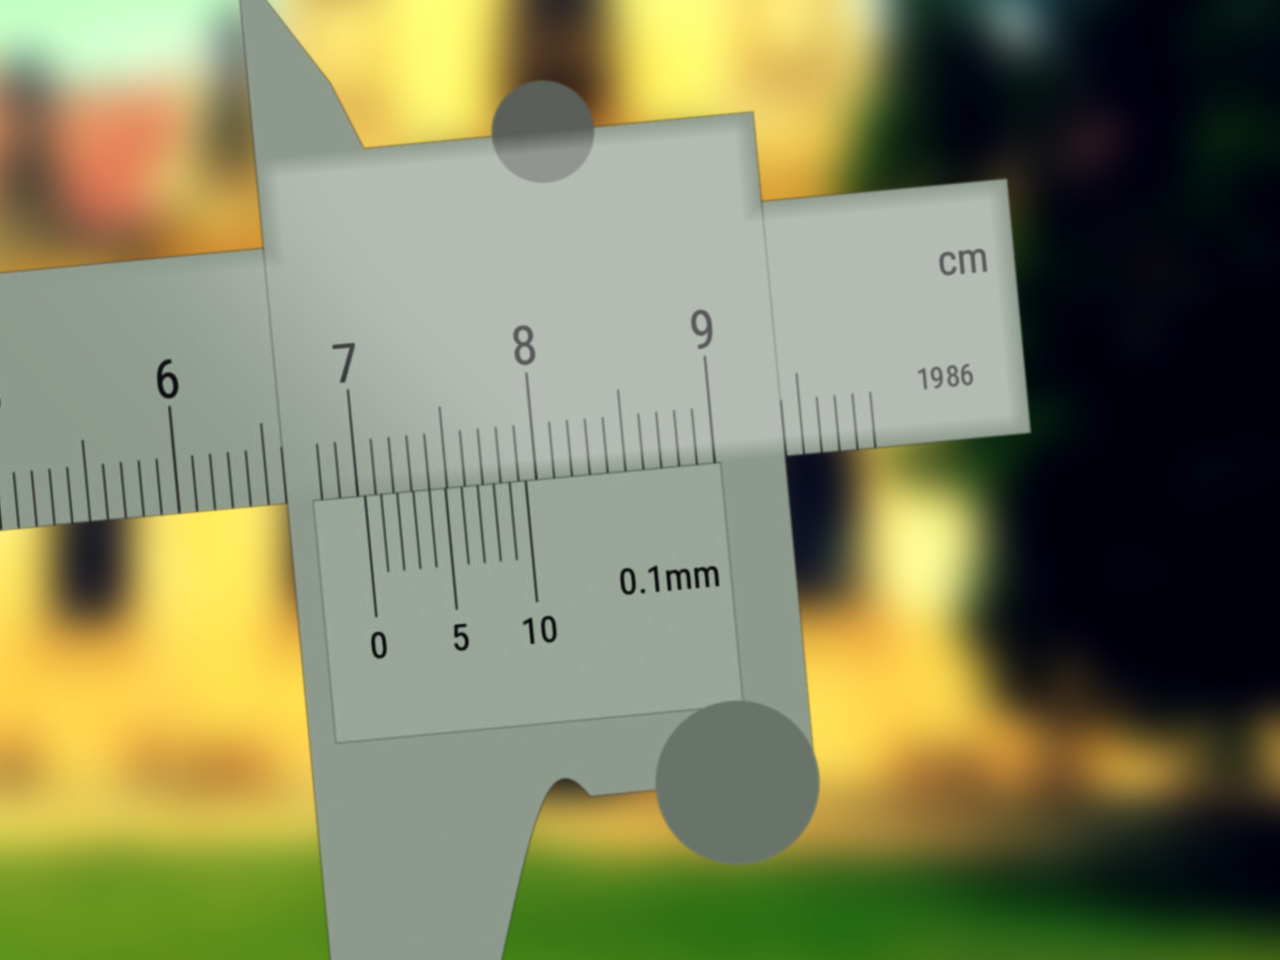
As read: **70.4** mm
